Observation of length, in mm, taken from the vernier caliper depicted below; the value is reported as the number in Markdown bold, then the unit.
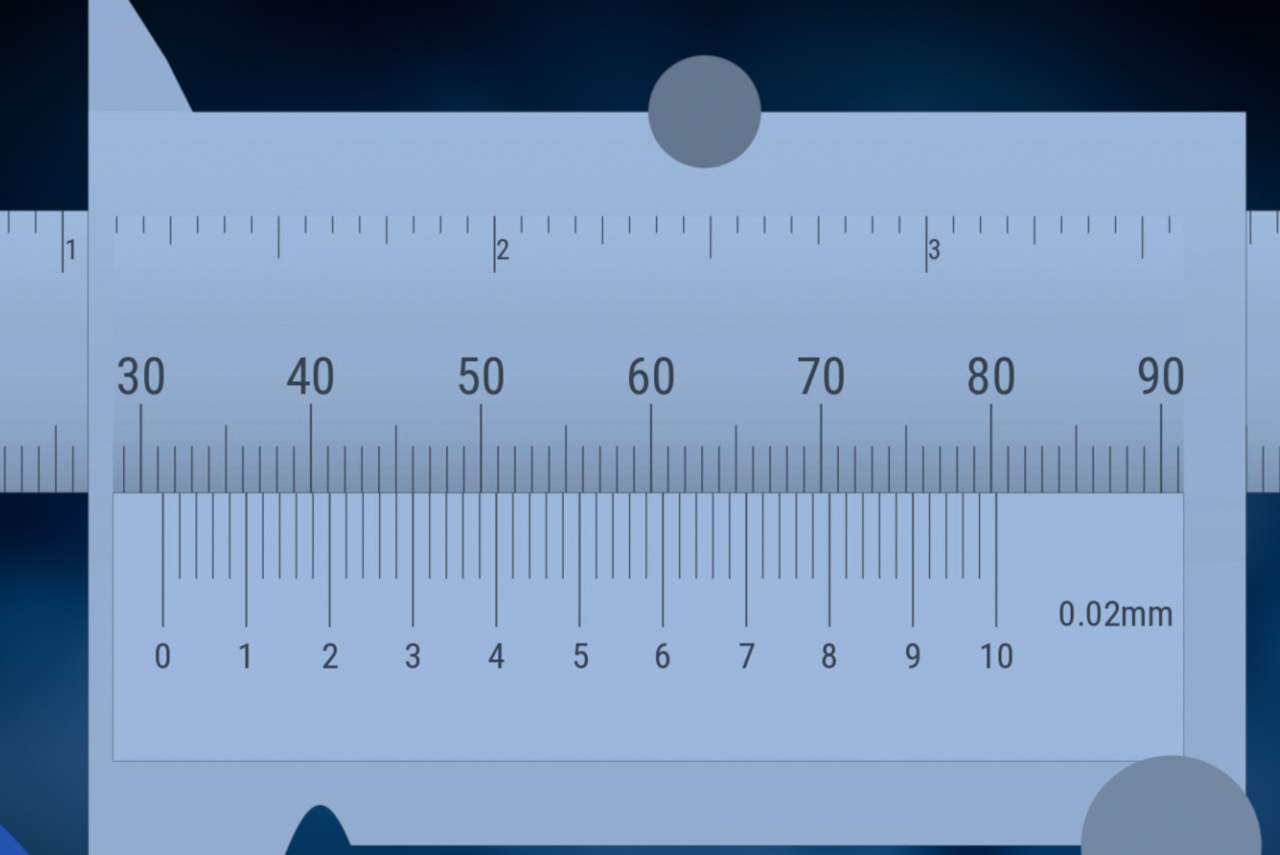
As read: **31.3** mm
